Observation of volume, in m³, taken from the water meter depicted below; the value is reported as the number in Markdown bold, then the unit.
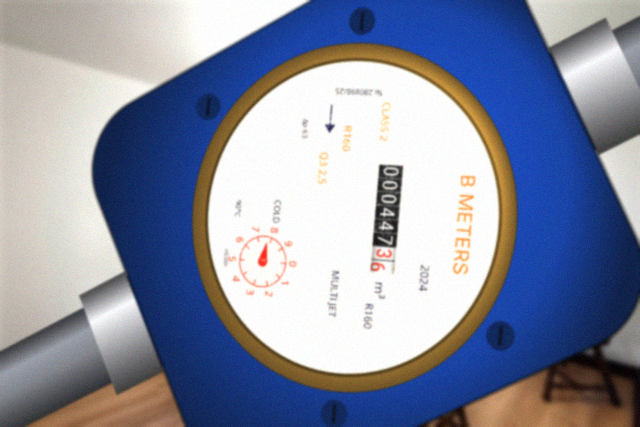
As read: **447.357** m³
